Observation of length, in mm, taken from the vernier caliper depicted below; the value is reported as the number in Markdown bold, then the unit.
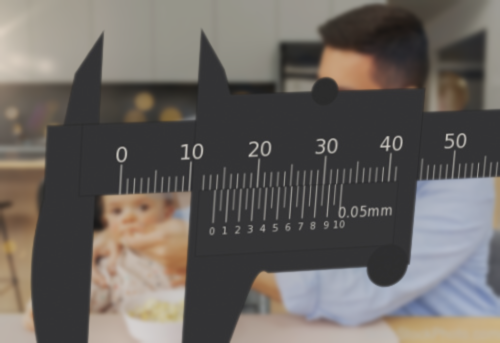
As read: **13.8** mm
